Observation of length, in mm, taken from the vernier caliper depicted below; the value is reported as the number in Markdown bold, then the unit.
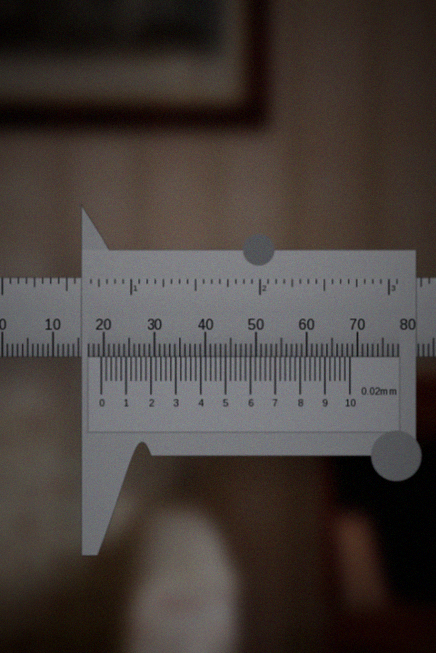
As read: **19.5** mm
